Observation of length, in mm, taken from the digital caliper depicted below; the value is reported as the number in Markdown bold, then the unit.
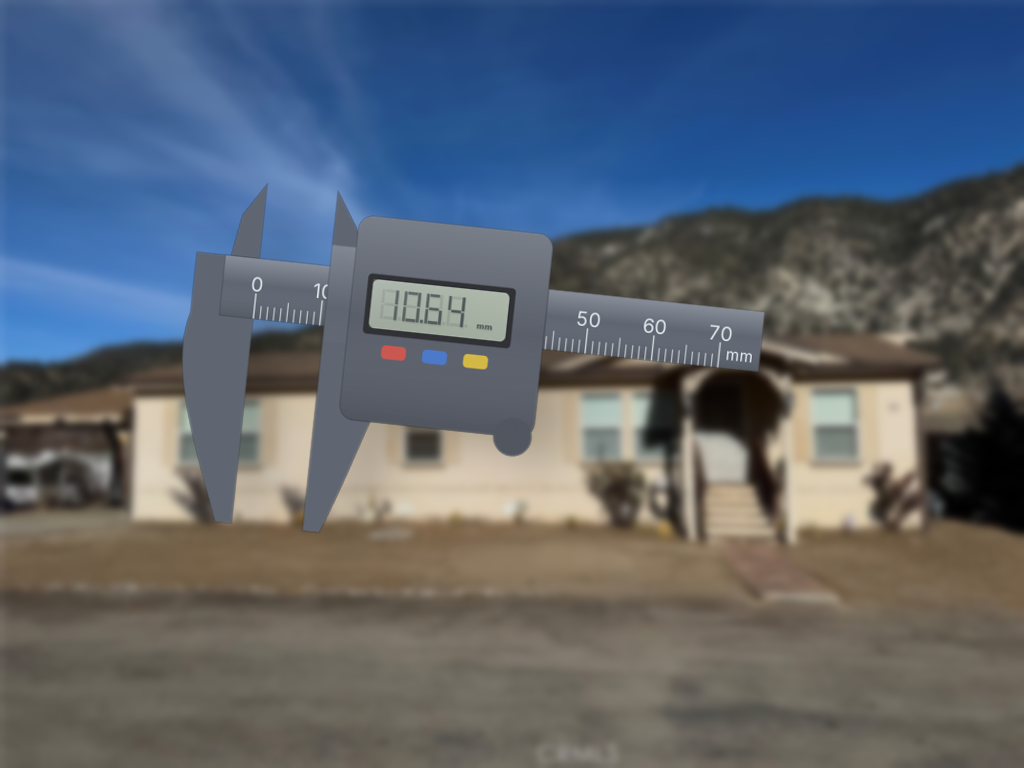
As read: **10.64** mm
